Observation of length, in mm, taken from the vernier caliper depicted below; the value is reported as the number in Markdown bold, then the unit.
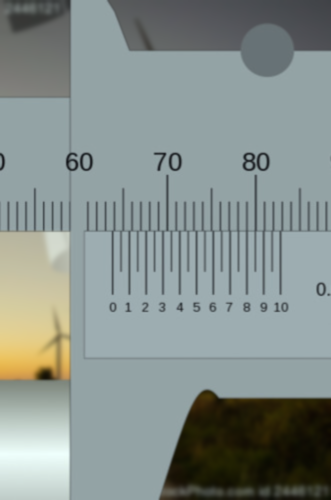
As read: **63.8** mm
